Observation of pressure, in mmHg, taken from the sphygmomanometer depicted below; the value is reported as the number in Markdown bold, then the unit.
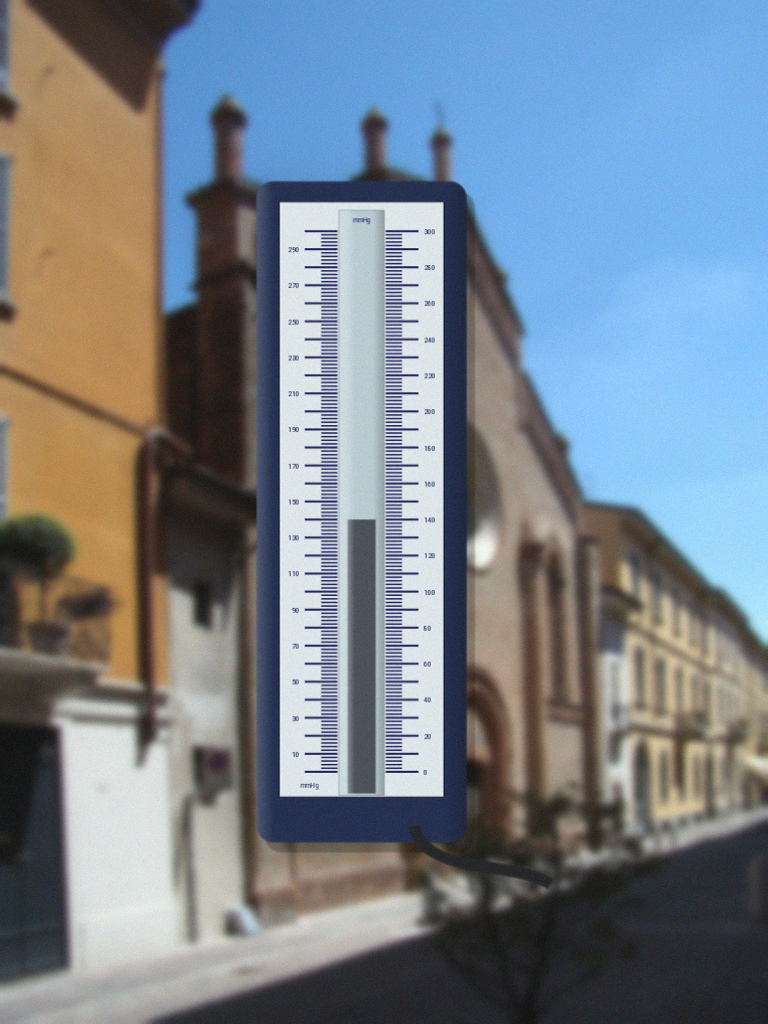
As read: **140** mmHg
